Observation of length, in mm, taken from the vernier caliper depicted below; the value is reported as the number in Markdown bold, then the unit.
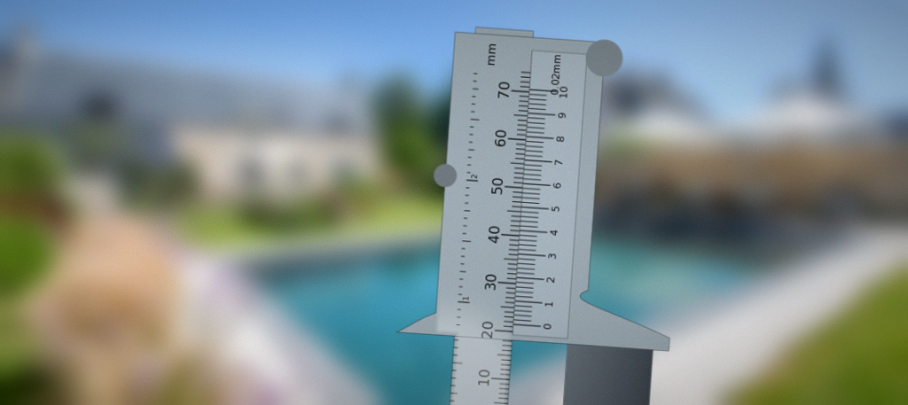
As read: **21.5** mm
